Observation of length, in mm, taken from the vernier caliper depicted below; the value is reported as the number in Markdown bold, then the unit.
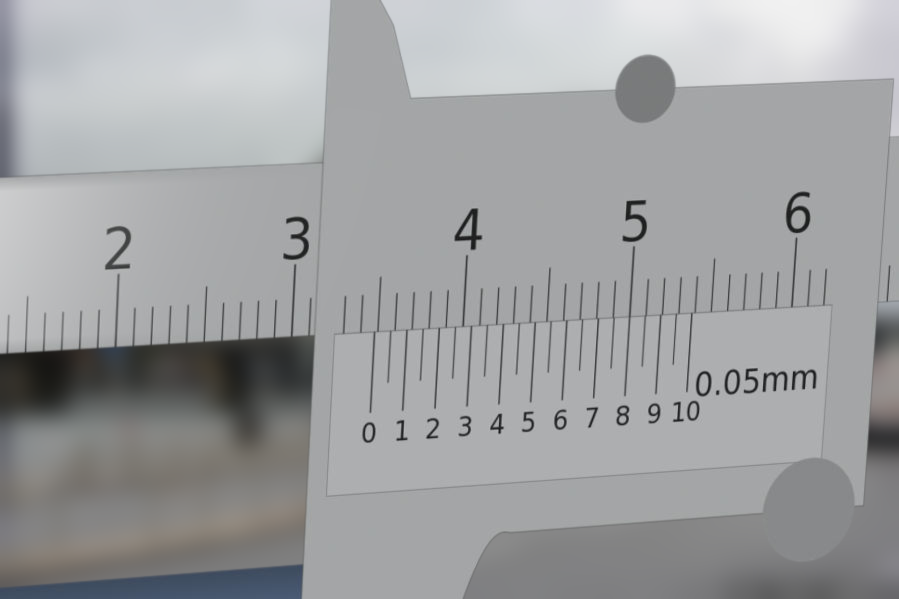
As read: **34.8** mm
